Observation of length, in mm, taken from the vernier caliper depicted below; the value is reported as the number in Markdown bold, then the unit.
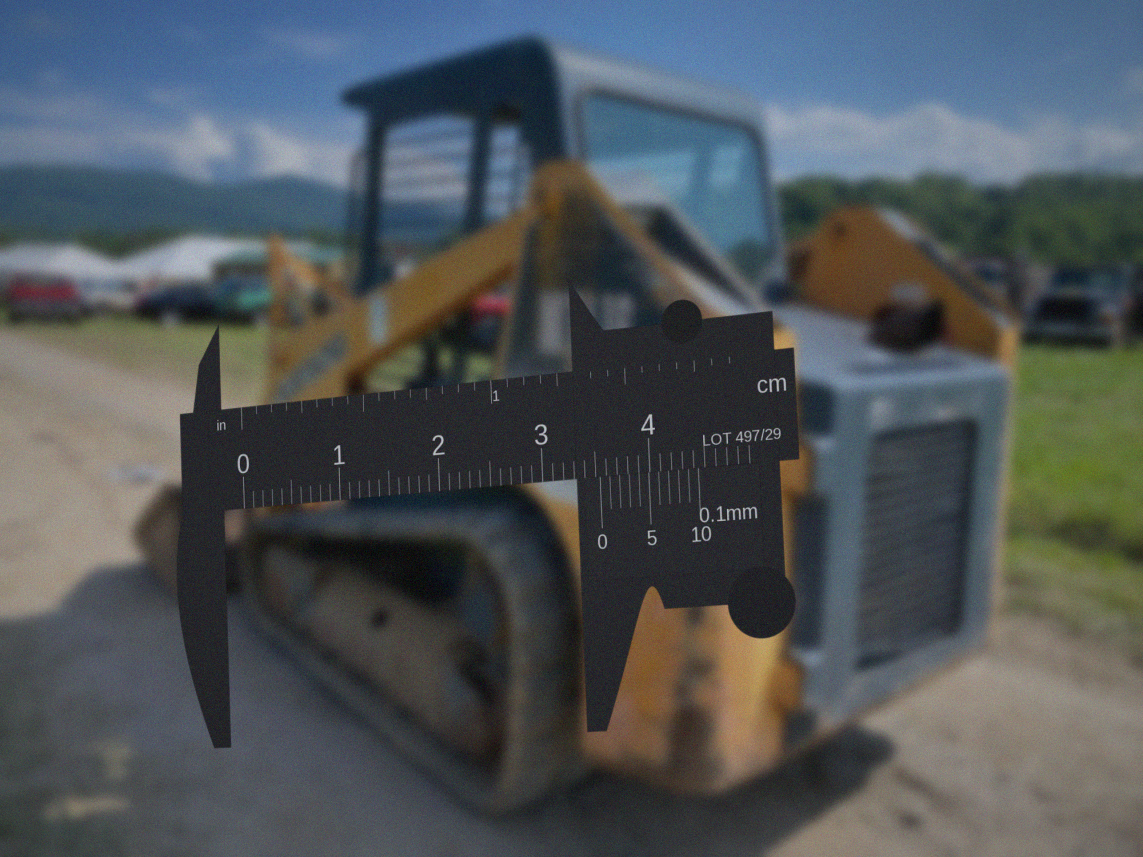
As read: **35.4** mm
